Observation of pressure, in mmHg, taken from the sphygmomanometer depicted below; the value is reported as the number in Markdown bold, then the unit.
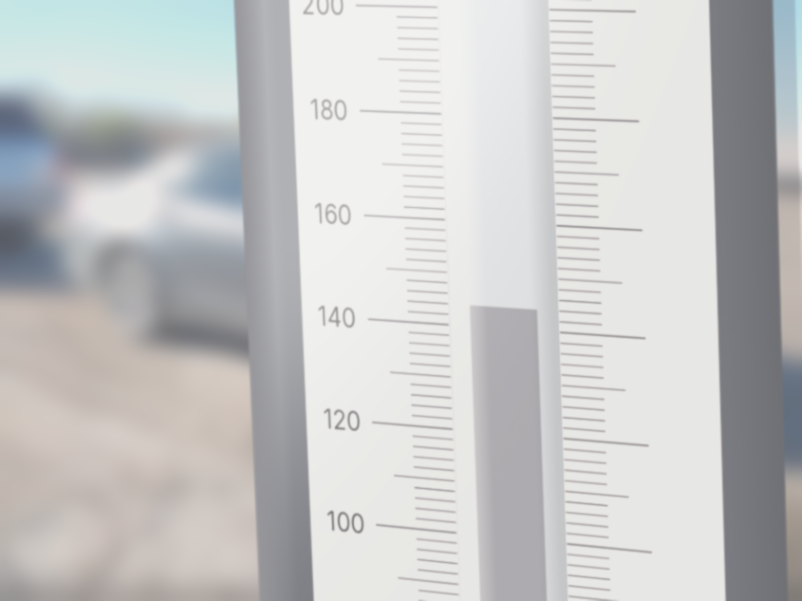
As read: **144** mmHg
